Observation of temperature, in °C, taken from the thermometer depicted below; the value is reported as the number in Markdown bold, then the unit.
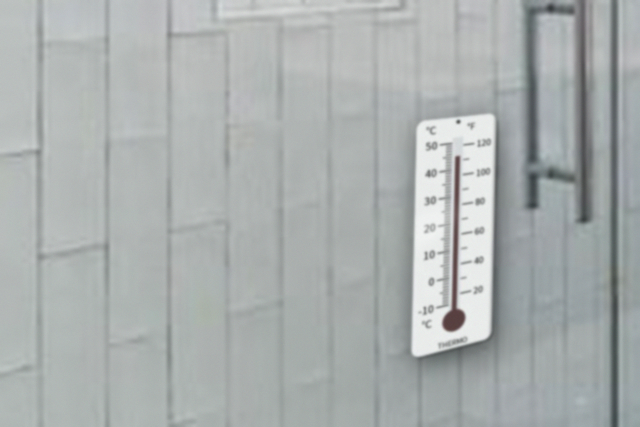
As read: **45** °C
